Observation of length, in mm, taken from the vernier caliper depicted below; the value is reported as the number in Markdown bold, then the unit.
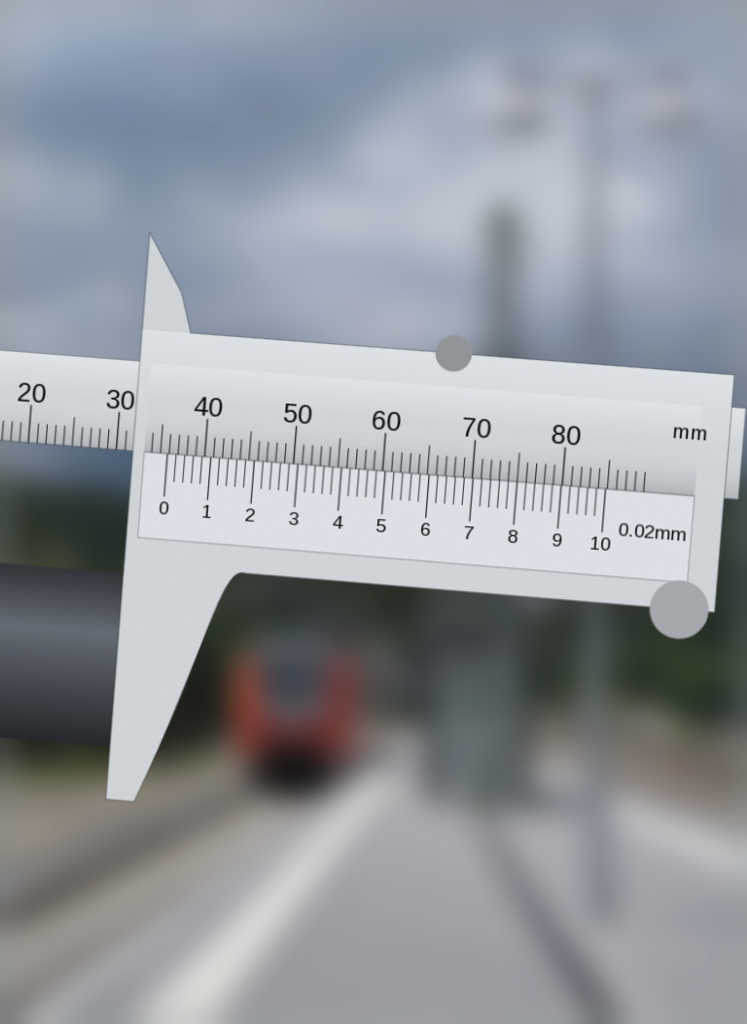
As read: **35.8** mm
